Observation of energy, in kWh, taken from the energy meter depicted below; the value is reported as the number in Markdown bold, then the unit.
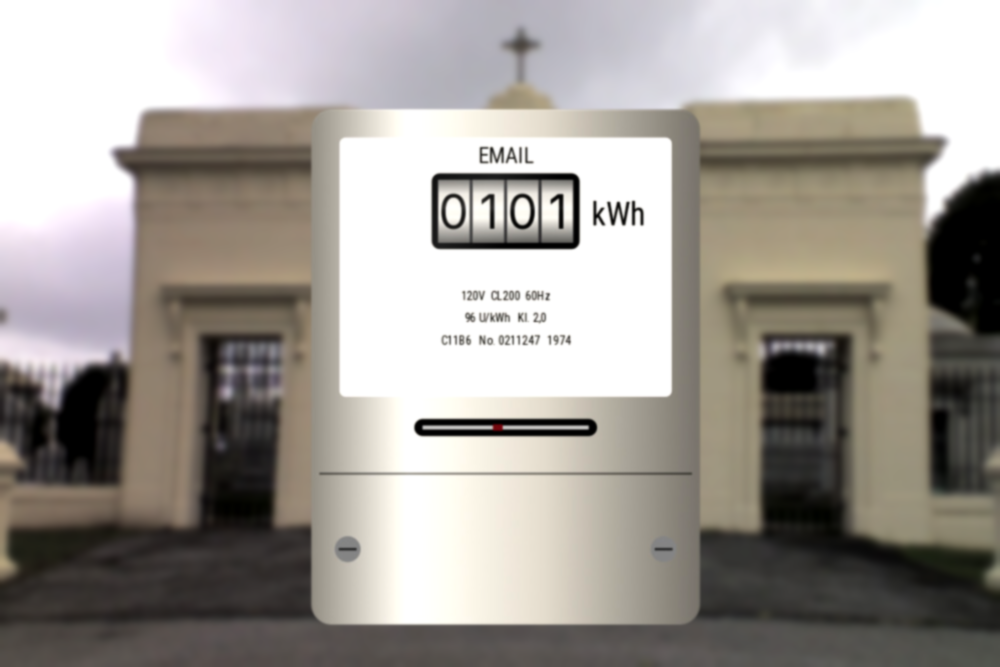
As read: **101** kWh
